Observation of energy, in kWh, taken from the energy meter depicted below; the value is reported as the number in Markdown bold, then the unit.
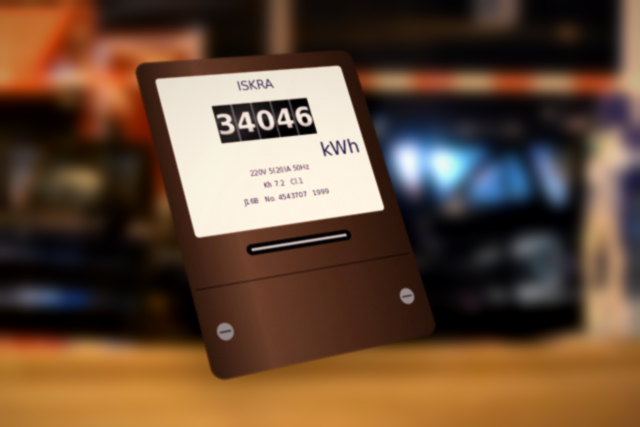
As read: **34046** kWh
